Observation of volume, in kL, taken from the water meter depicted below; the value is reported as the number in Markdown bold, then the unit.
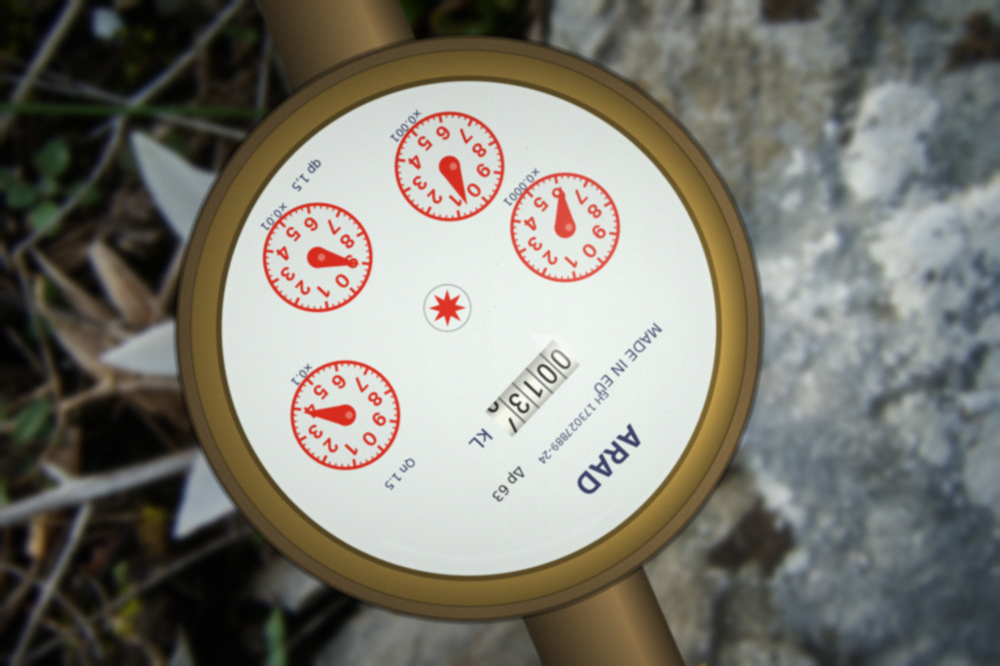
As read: **137.3906** kL
